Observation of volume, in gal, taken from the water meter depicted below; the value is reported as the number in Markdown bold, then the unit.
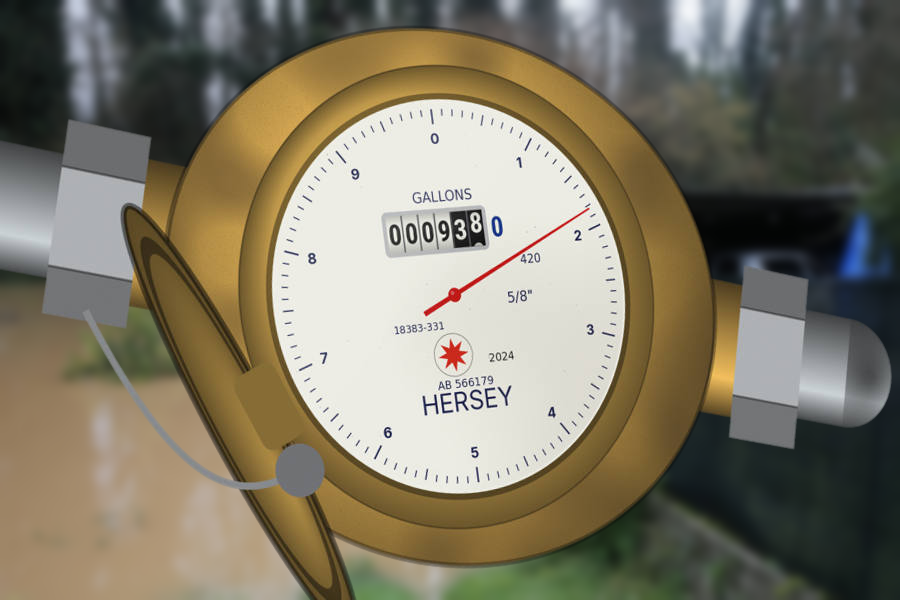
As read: **9381.8** gal
